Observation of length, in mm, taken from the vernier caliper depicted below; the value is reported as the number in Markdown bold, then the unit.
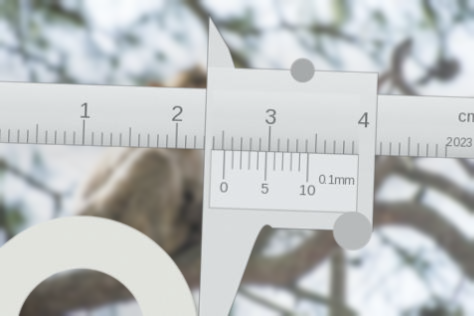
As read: **25.2** mm
